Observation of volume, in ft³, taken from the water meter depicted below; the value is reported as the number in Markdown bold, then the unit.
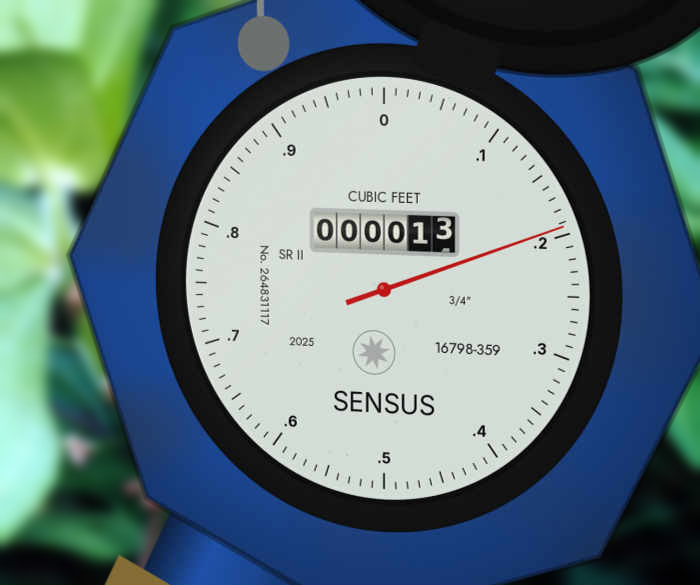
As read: **13.19** ft³
